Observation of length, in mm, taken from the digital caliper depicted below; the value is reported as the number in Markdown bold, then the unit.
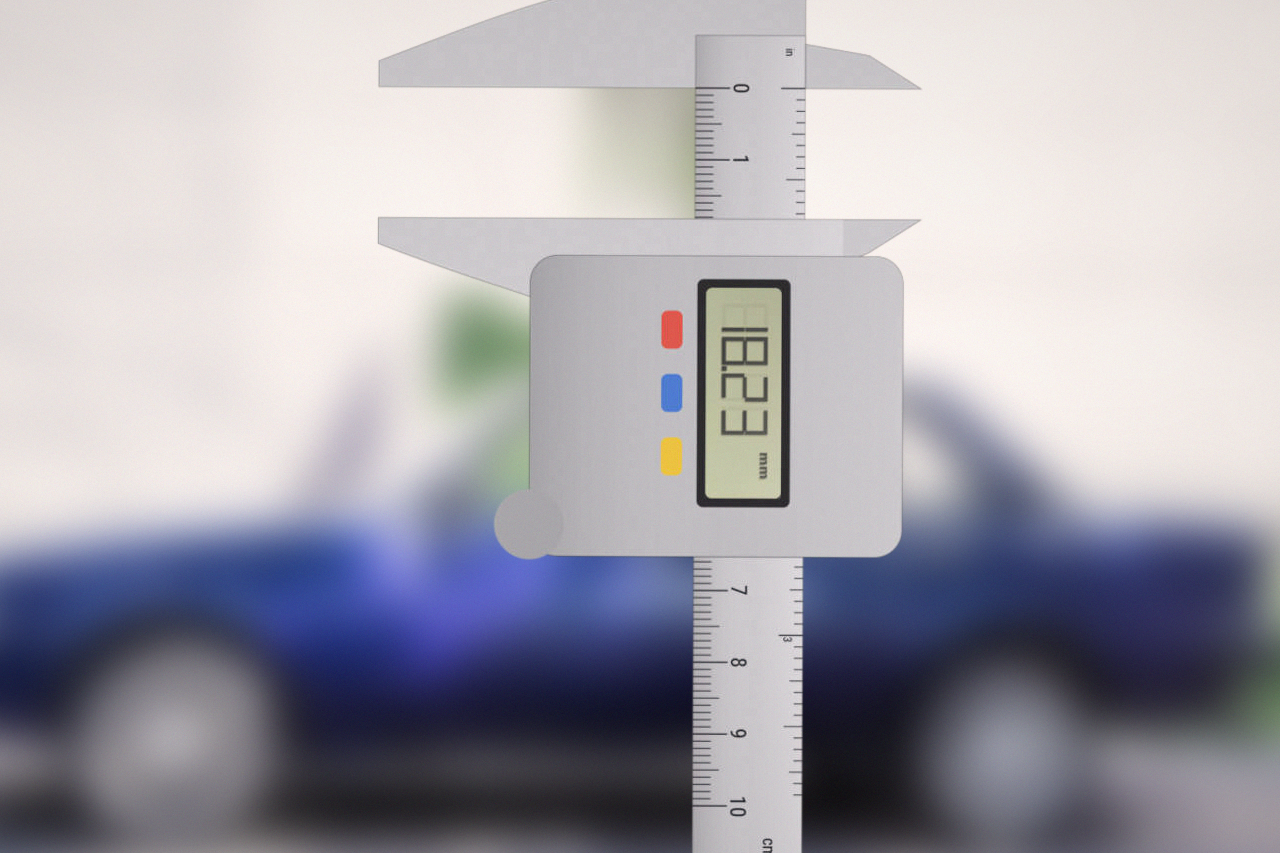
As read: **18.23** mm
